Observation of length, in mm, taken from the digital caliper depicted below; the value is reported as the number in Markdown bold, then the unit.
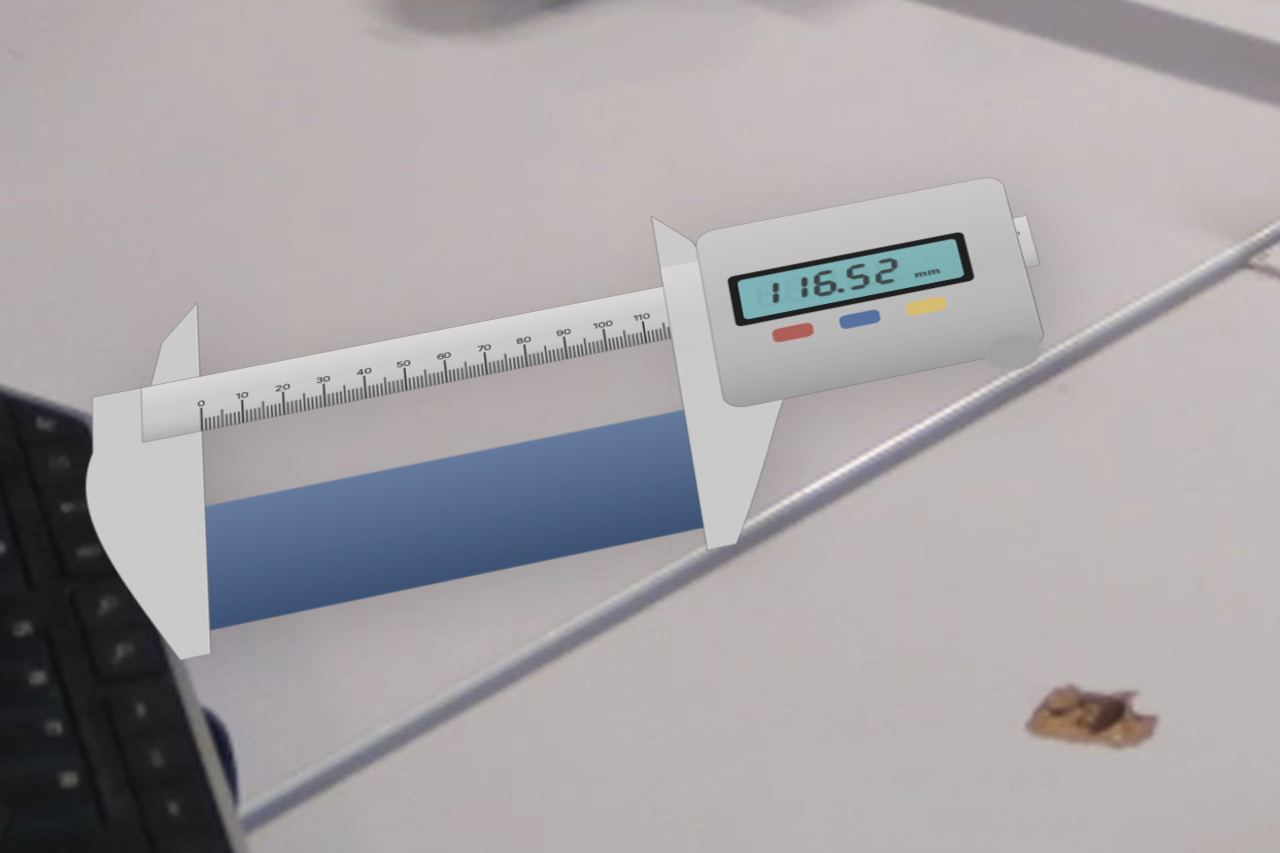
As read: **116.52** mm
